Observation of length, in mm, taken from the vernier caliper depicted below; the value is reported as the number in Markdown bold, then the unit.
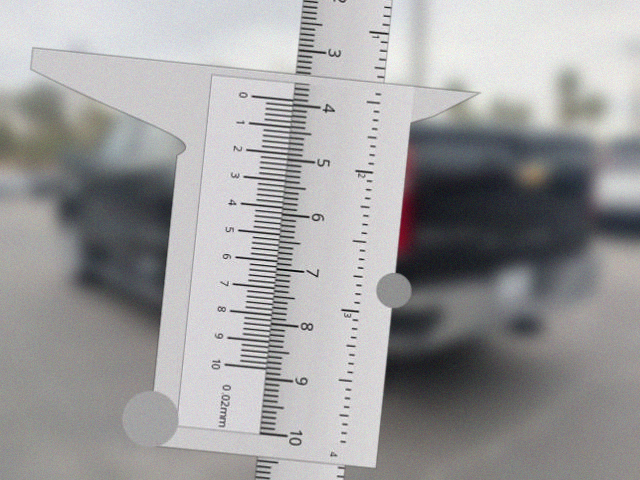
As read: **39.2** mm
